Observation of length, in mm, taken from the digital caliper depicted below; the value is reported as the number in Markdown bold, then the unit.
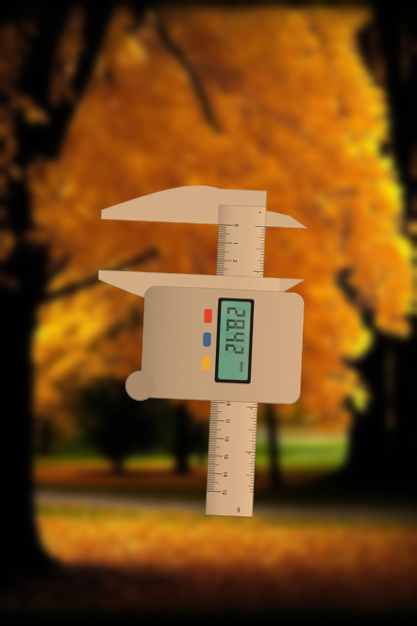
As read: **28.42** mm
